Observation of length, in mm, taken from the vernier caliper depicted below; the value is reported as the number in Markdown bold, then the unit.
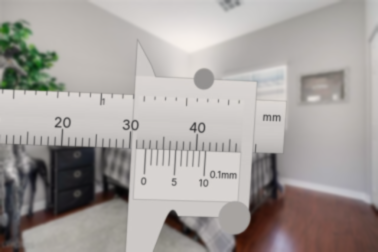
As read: **32.4** mm
